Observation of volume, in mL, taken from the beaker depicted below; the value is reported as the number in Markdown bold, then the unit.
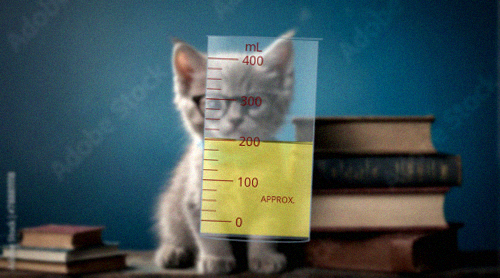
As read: **200** mL
